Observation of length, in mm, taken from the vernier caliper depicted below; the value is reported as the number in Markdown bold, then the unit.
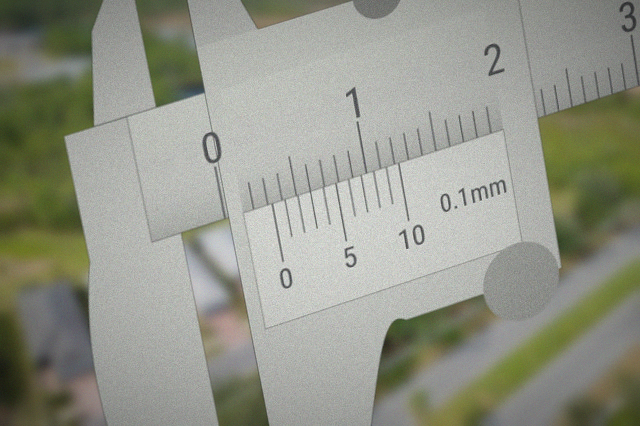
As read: **3.3** mm
